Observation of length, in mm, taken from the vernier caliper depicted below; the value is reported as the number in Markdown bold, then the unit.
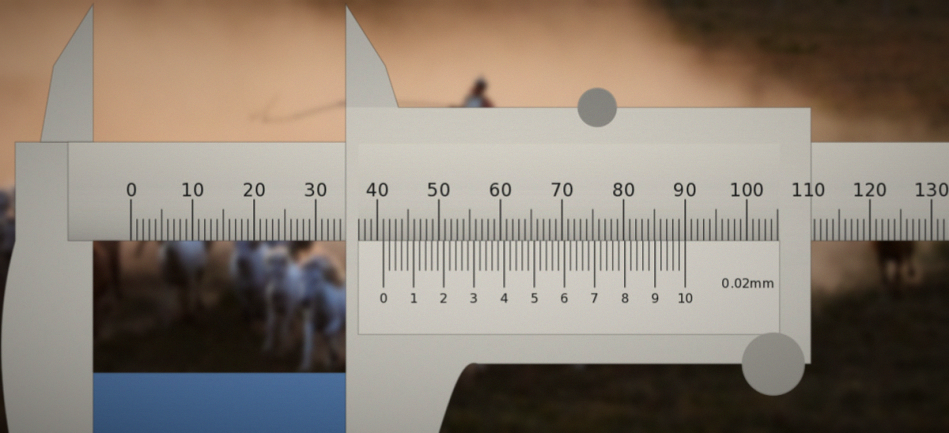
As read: **41.0** mm
